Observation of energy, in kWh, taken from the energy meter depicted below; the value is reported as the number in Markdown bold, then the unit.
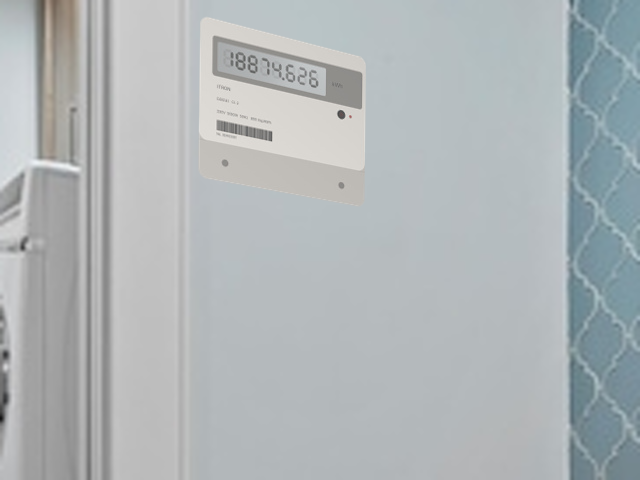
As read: **18874.626** kWh
